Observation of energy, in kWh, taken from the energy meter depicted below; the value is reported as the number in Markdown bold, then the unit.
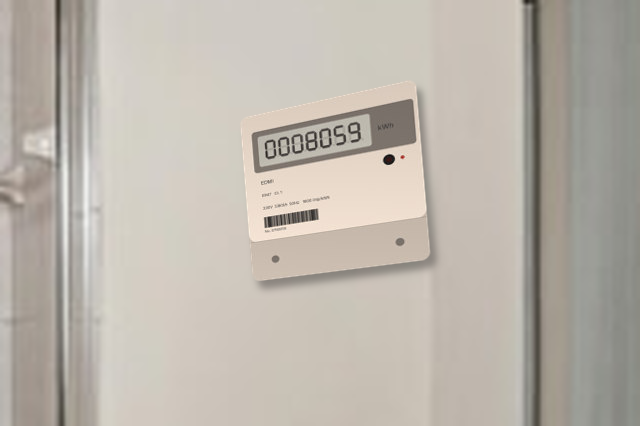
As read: **8059** kWh
